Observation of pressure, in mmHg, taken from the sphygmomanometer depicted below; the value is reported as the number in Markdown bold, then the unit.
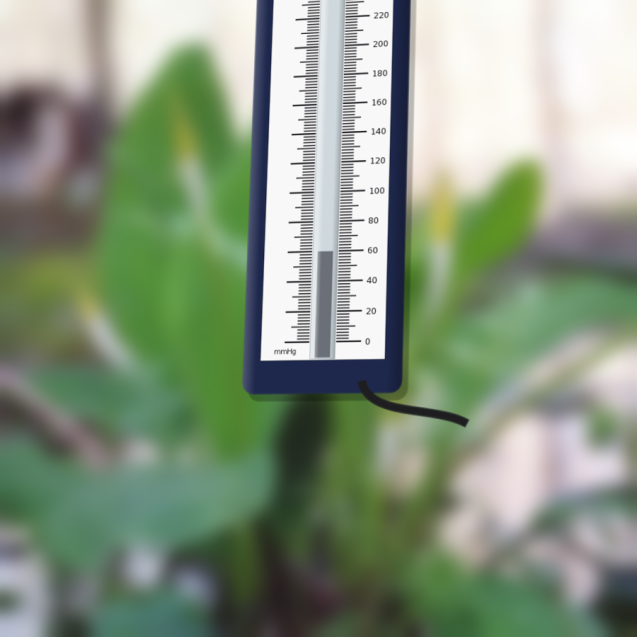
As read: **60** mmHg
